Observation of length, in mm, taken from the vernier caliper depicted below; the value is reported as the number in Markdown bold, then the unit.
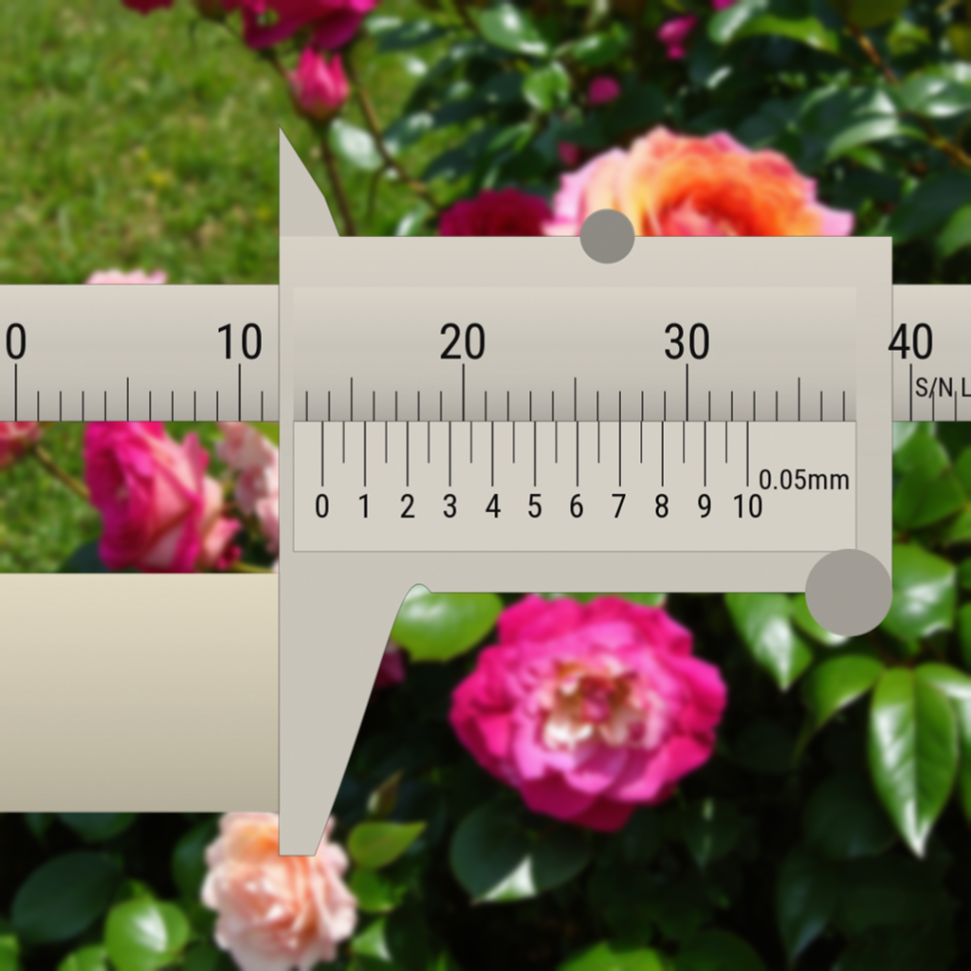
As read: **13.70** mm
